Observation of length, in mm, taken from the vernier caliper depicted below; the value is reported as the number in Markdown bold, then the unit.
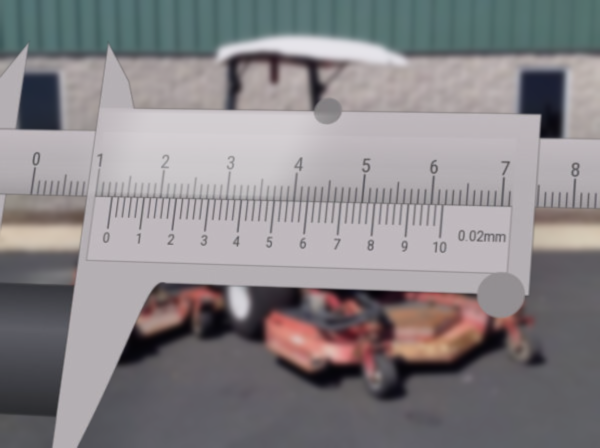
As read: **12.6** mm
